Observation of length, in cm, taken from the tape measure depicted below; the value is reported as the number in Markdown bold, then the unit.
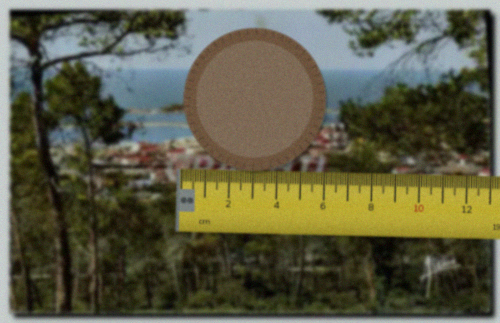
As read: **6** cm
